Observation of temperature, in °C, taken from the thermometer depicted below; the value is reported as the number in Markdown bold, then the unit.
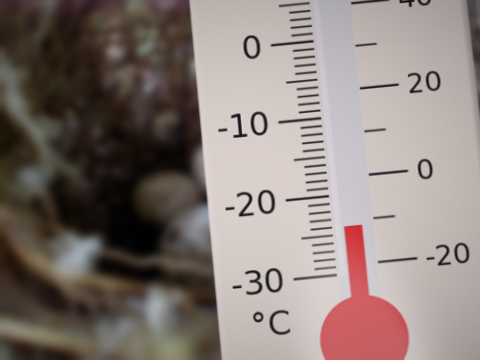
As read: **-24** °C
